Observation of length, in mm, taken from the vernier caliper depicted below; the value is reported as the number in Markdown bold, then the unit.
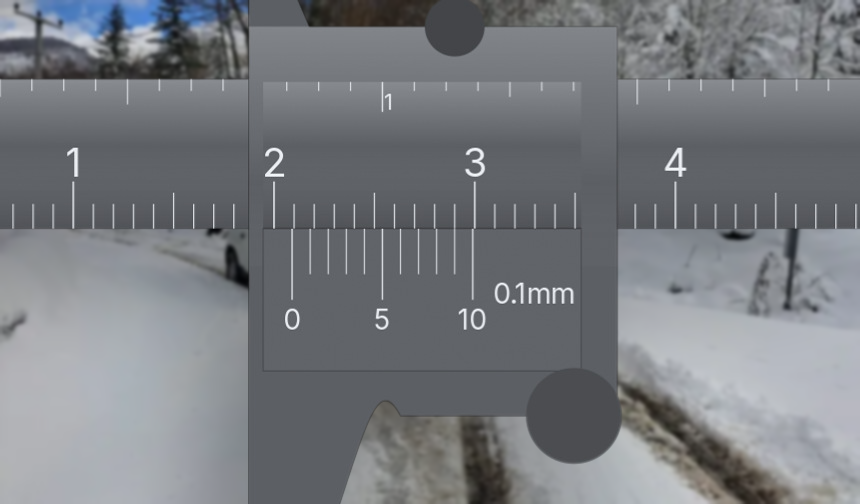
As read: **20.9** mm
